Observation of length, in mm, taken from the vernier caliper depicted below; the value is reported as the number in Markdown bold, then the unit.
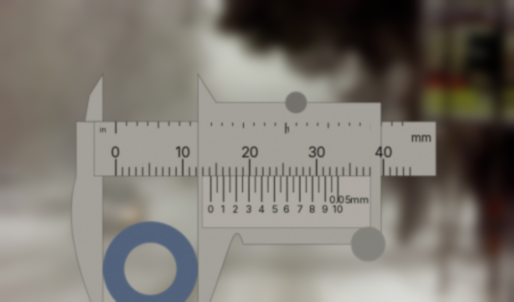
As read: **14.2** mm
